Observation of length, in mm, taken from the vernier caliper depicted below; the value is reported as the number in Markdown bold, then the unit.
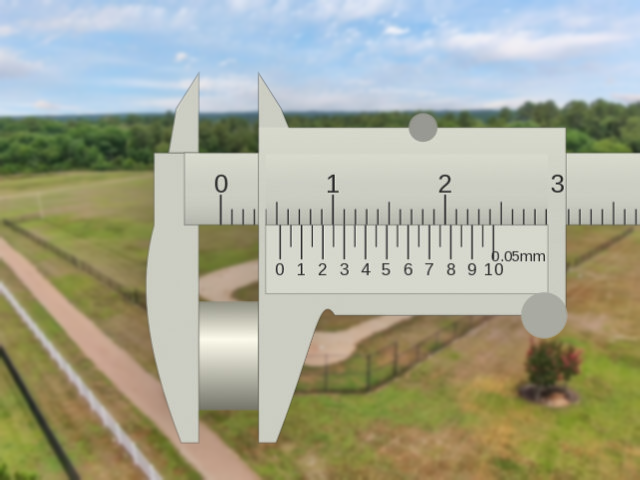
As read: **5.3** mm
